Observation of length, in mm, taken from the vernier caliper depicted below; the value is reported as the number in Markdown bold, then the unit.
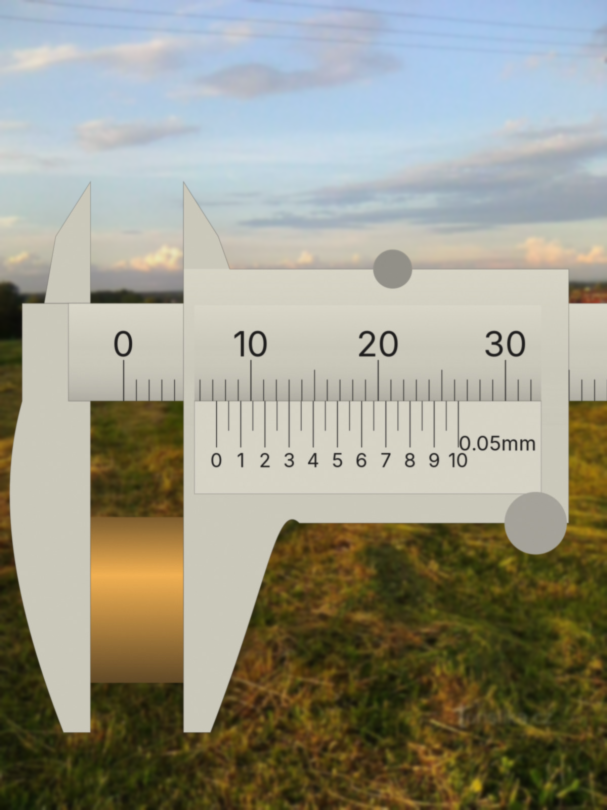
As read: **7.3** mm
